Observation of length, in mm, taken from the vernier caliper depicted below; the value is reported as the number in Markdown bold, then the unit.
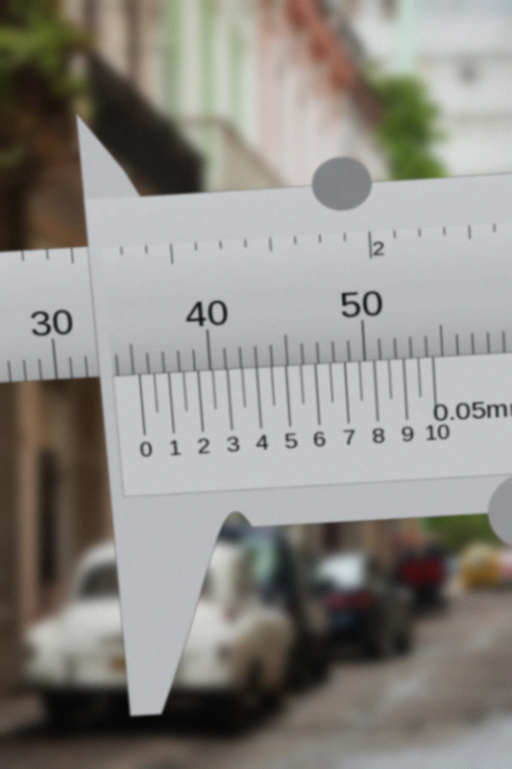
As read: **35.4** mm
